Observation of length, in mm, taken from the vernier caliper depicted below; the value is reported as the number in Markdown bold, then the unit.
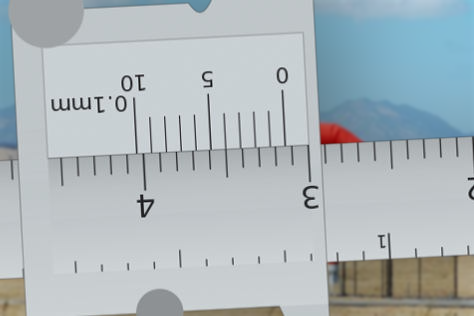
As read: **31.4** mm
